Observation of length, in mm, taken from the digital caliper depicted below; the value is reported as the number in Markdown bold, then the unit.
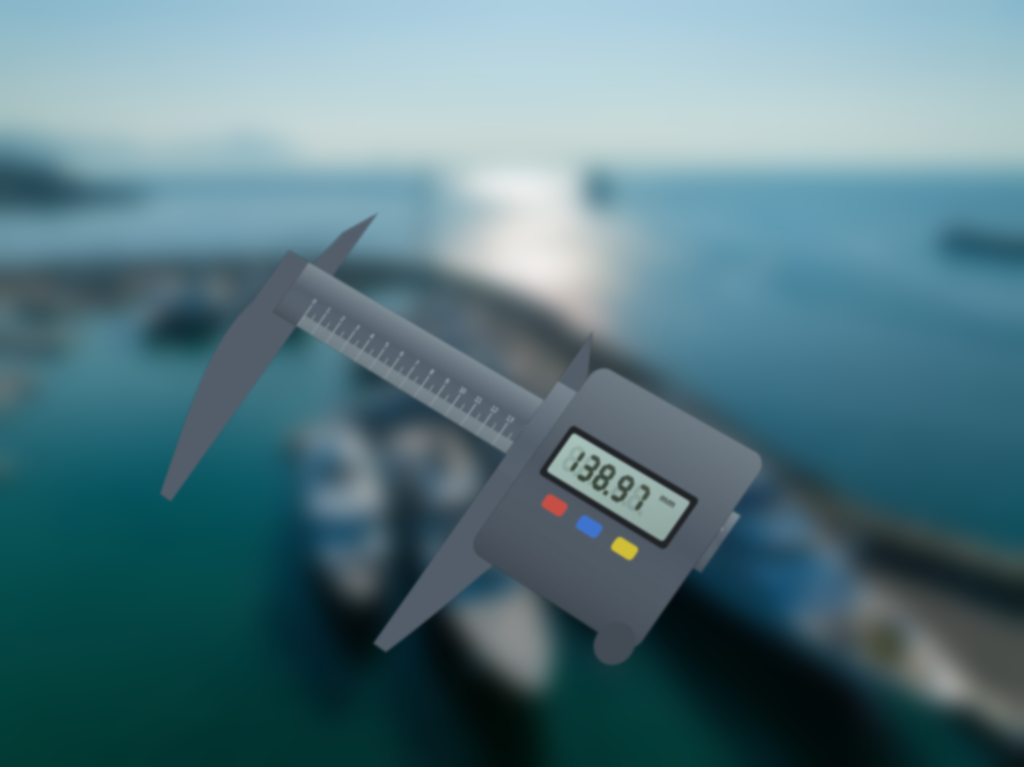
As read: **138.97** mm
